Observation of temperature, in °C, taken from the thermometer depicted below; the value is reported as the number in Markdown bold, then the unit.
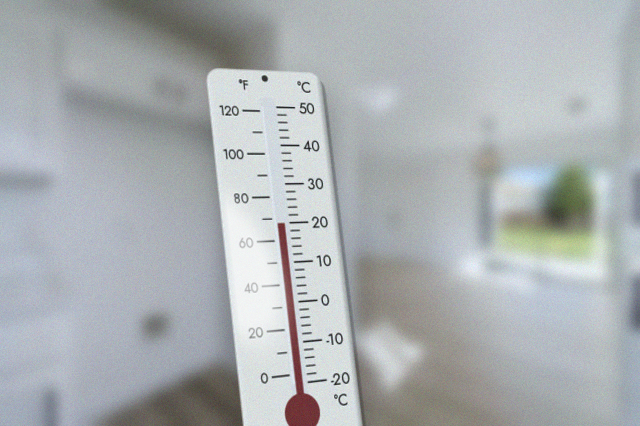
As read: **20** °C
